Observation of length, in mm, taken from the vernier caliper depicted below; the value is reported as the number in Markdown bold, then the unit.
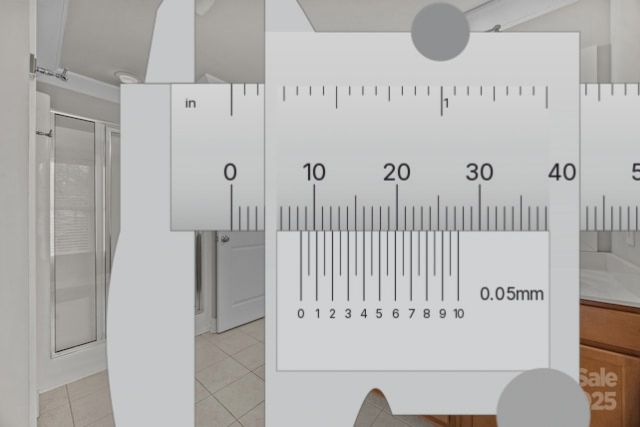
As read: **8.4** mm
